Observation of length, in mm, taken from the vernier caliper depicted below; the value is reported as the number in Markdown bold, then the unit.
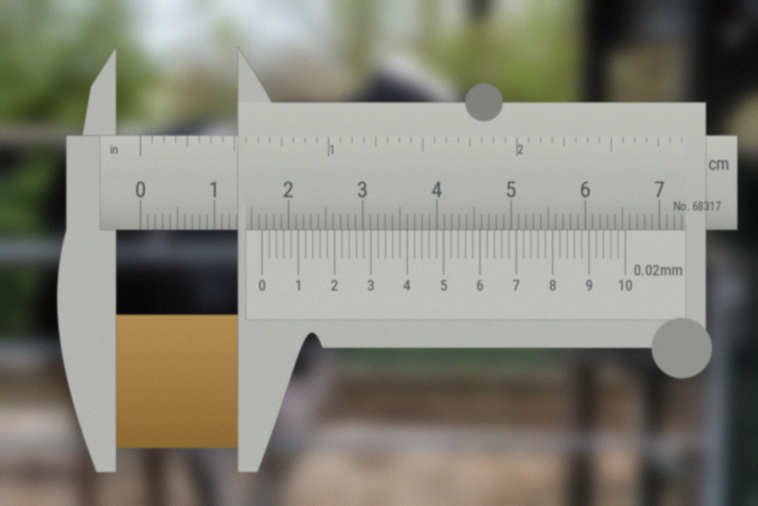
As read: **16.4** mm
